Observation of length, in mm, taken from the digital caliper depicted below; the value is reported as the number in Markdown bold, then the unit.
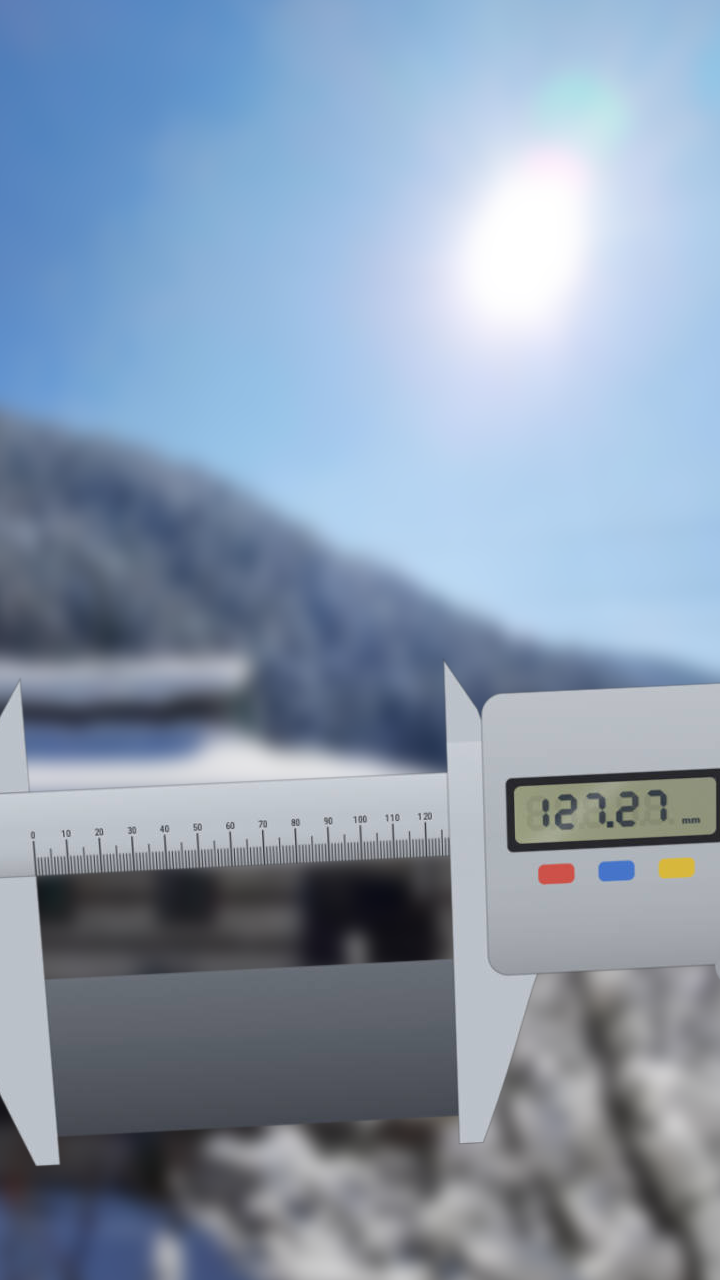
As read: **127.27** mm
